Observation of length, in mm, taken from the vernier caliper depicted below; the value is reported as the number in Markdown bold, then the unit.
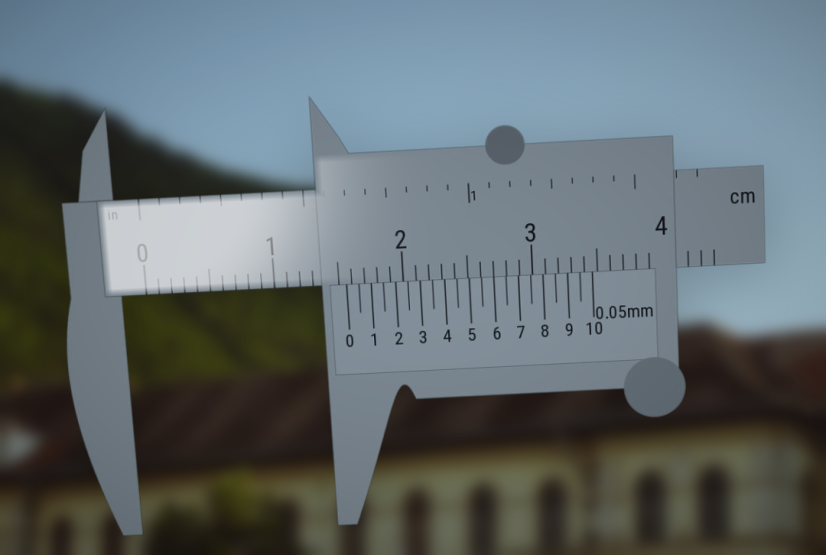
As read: **15.6** mm
